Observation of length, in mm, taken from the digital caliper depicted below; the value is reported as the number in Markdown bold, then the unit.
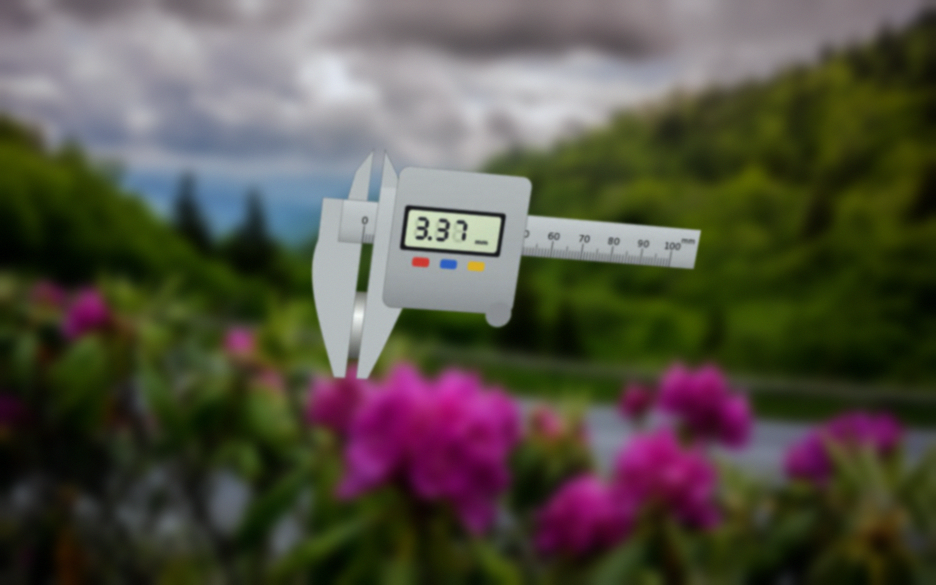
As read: **3.37** mm
